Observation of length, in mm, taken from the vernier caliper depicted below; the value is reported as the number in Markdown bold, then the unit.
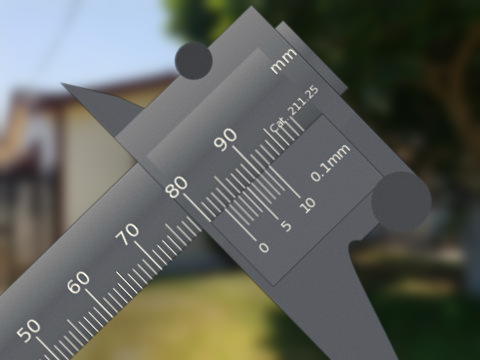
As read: **82.8** mm
